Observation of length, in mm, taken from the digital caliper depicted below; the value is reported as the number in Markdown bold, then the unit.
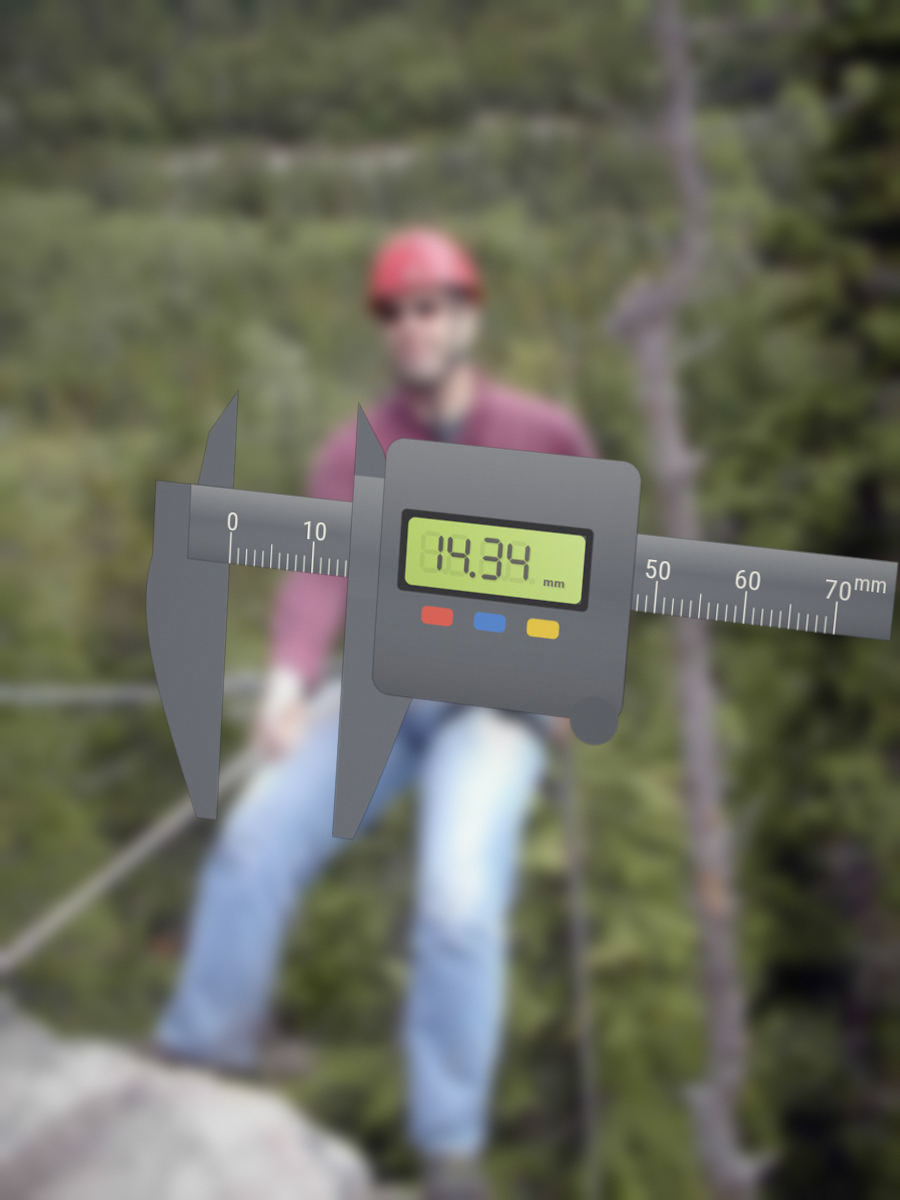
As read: **14.34** mm
